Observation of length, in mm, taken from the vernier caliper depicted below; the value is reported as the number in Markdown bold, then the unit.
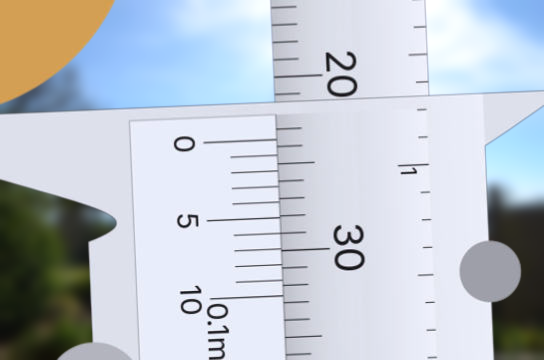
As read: **23.6** mm
